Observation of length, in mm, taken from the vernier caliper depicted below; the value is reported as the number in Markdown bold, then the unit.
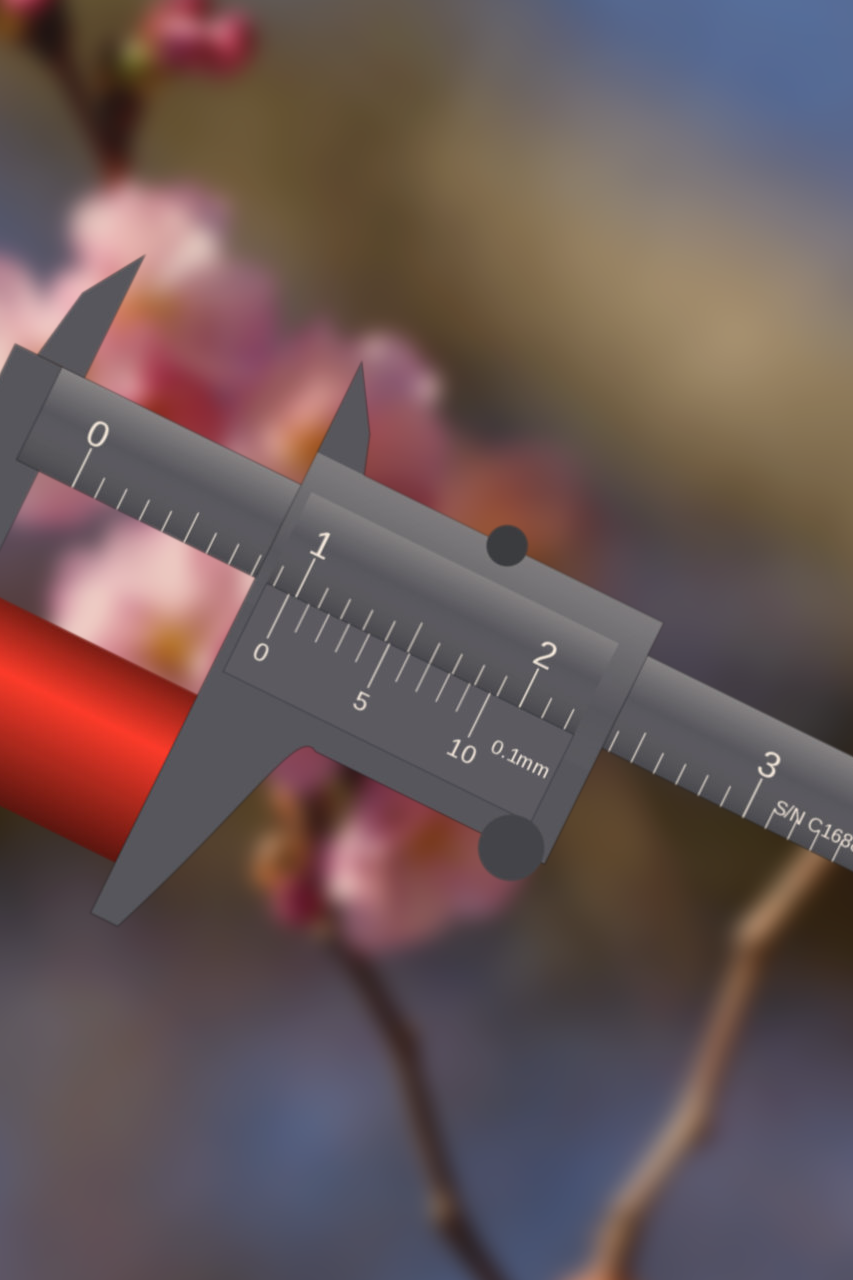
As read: **9.7** mm
